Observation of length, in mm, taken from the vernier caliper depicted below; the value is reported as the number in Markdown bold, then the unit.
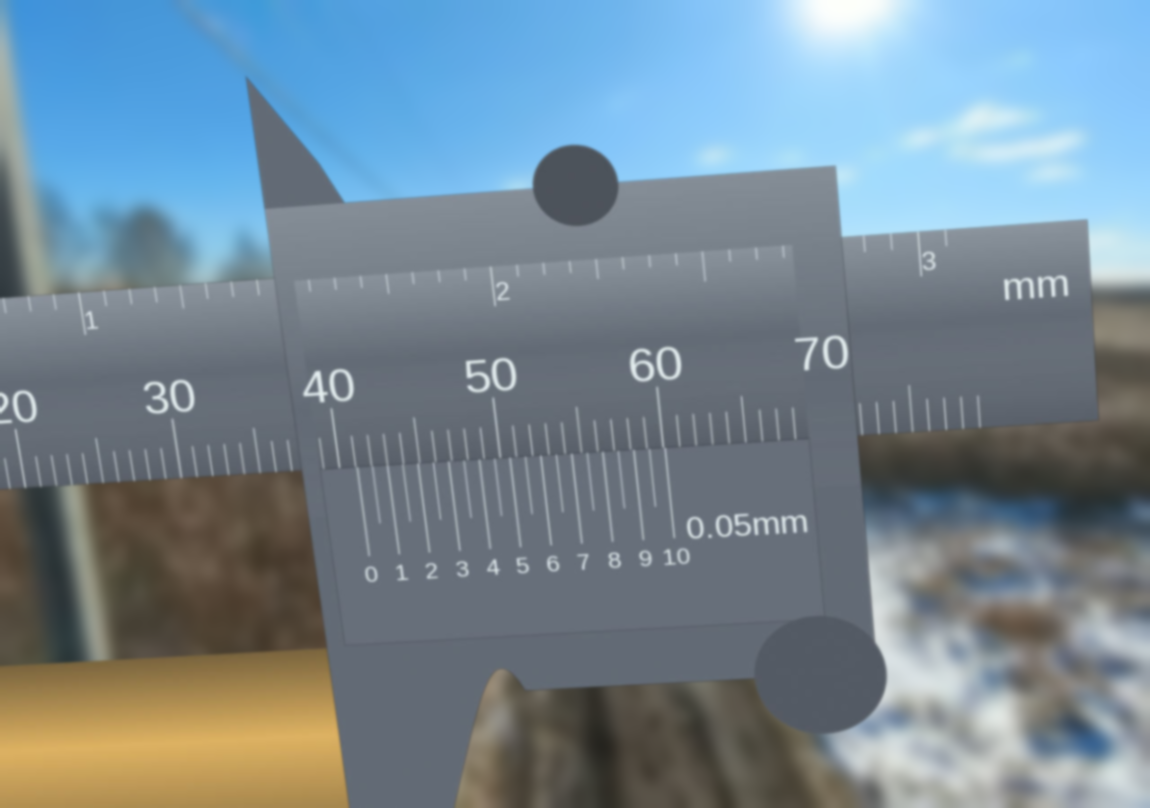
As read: **41.1** mm
